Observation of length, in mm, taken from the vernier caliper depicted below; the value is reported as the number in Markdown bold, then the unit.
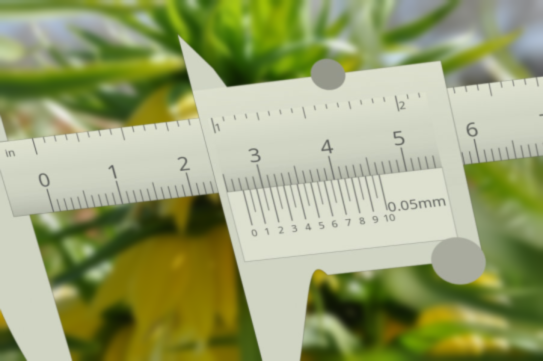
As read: **27.2** mm
